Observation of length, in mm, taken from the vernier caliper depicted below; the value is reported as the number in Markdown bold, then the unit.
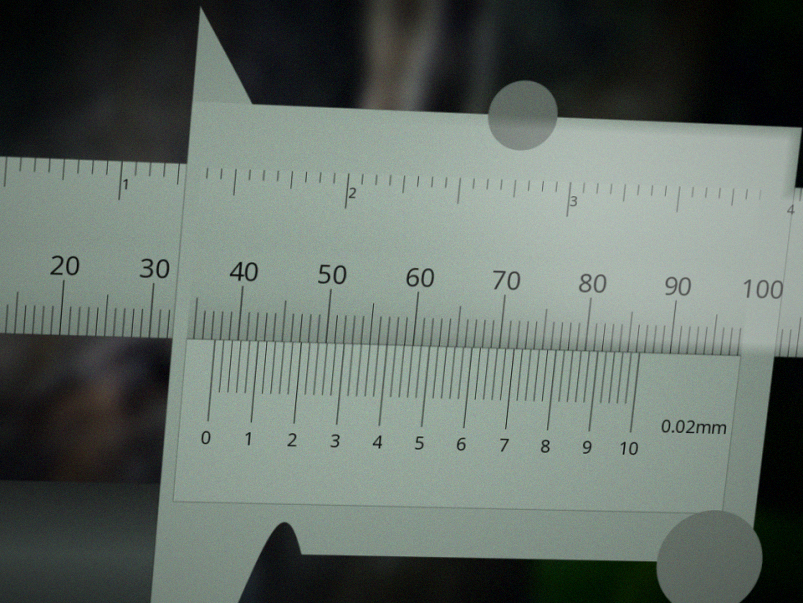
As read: **37.4** mm
